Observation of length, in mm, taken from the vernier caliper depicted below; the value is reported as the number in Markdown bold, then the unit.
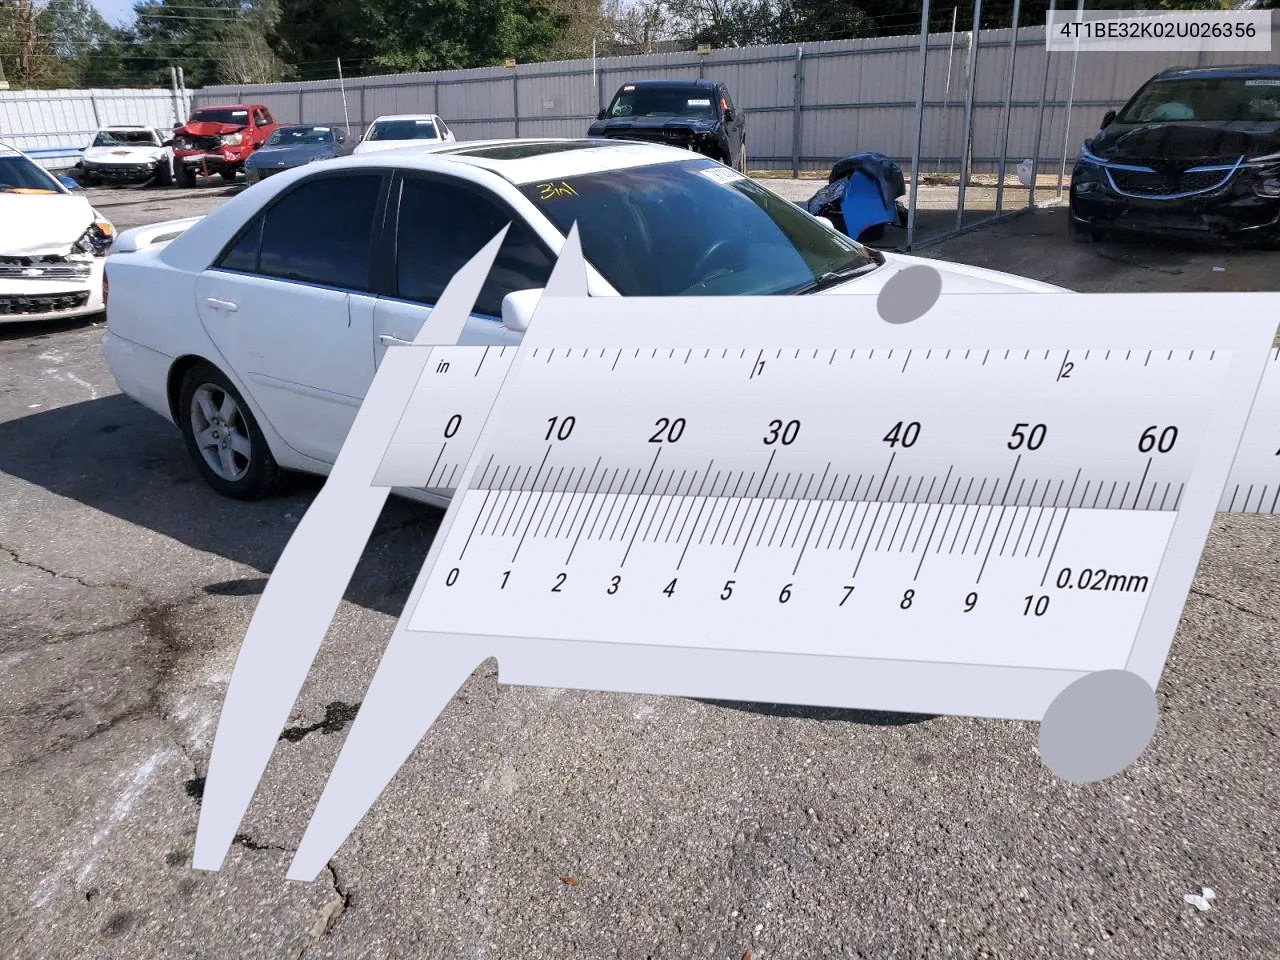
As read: **6.2** mm
